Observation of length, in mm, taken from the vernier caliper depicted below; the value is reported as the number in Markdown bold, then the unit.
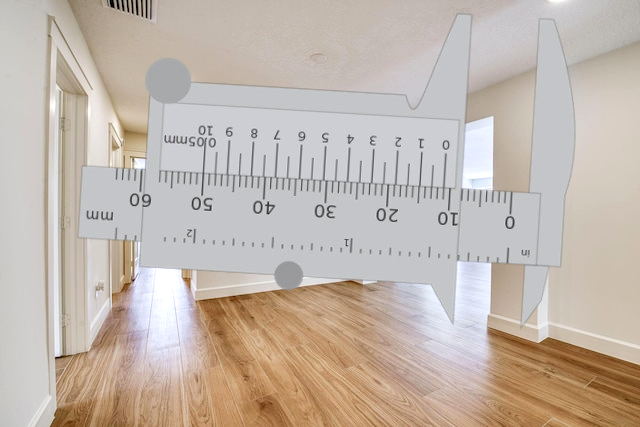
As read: **11.0** mm
